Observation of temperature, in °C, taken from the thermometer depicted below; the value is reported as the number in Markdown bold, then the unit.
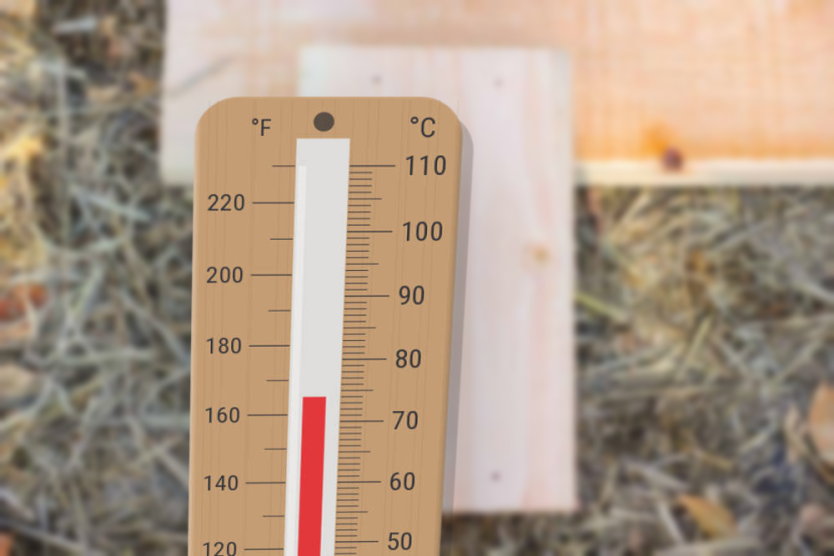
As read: **74** °C
